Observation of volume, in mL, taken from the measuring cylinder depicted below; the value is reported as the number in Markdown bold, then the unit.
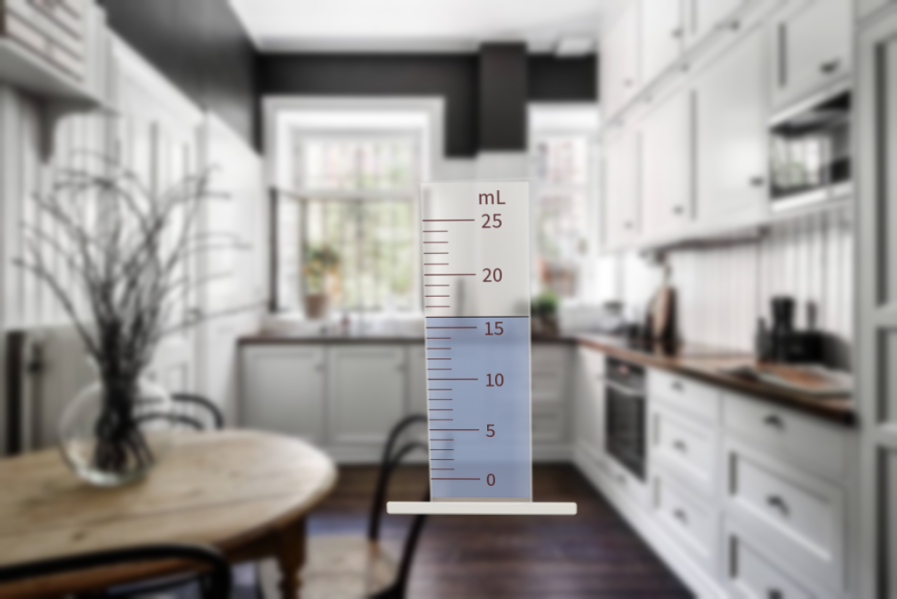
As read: **16** mL
